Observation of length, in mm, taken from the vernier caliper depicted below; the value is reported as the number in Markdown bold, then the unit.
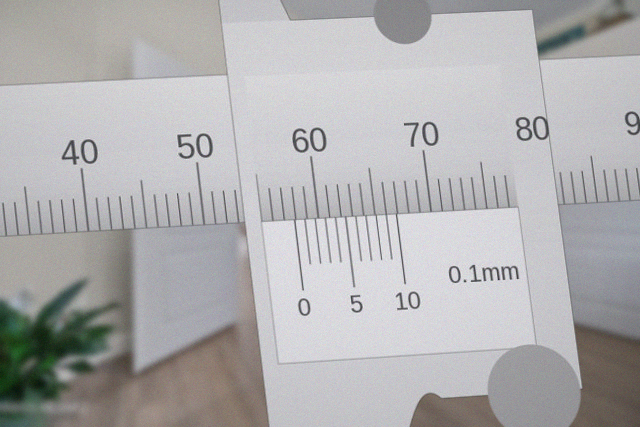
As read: **57.9** mm
